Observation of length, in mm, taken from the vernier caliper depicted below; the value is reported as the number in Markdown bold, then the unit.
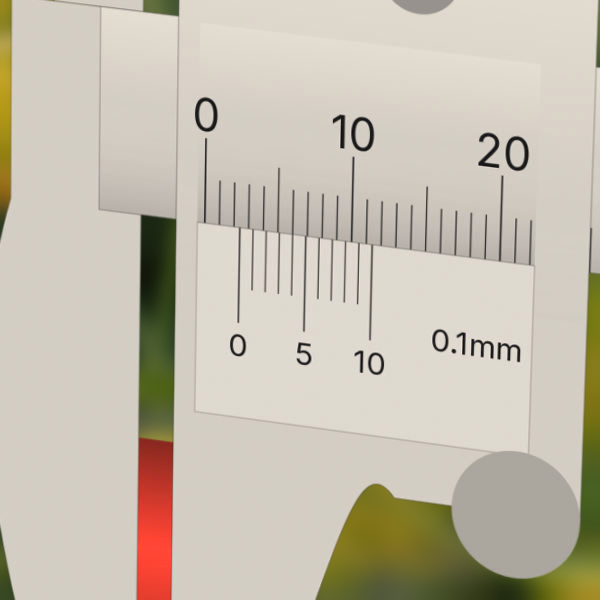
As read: **2.4** mm
